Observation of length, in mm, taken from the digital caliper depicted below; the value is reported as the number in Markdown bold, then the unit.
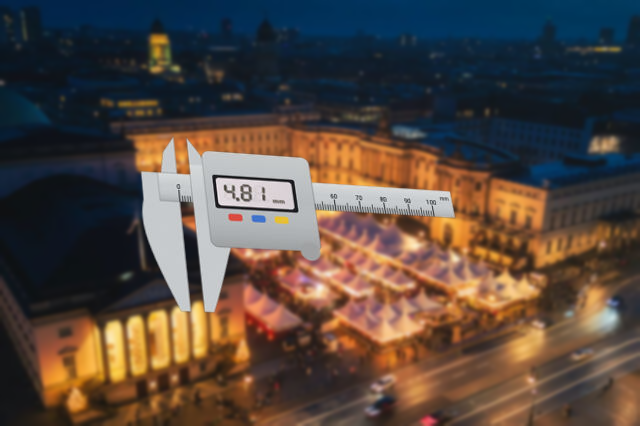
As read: **4.81** mm
